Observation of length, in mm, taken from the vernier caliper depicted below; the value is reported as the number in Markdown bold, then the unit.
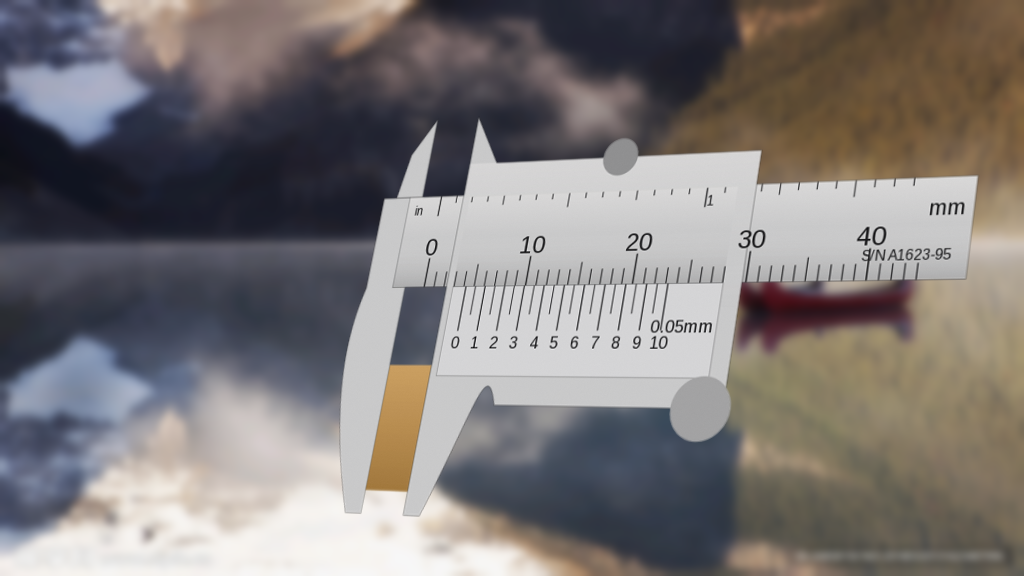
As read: **4.2** mm
